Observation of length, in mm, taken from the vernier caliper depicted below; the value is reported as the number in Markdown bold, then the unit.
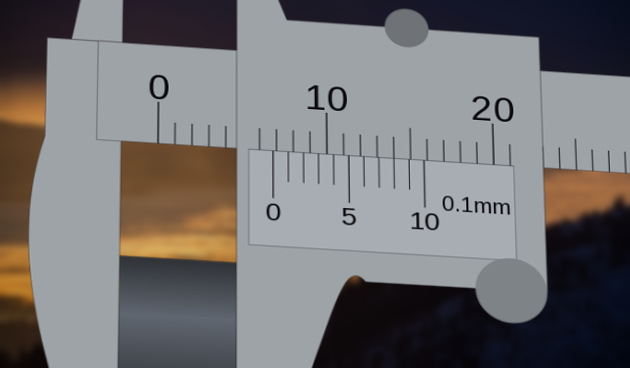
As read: **6.8** mm
